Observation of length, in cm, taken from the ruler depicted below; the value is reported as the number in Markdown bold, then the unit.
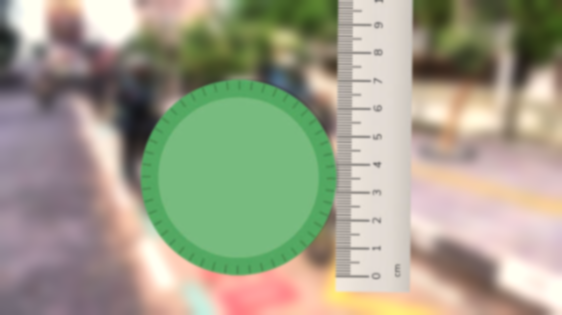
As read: **7** cm
